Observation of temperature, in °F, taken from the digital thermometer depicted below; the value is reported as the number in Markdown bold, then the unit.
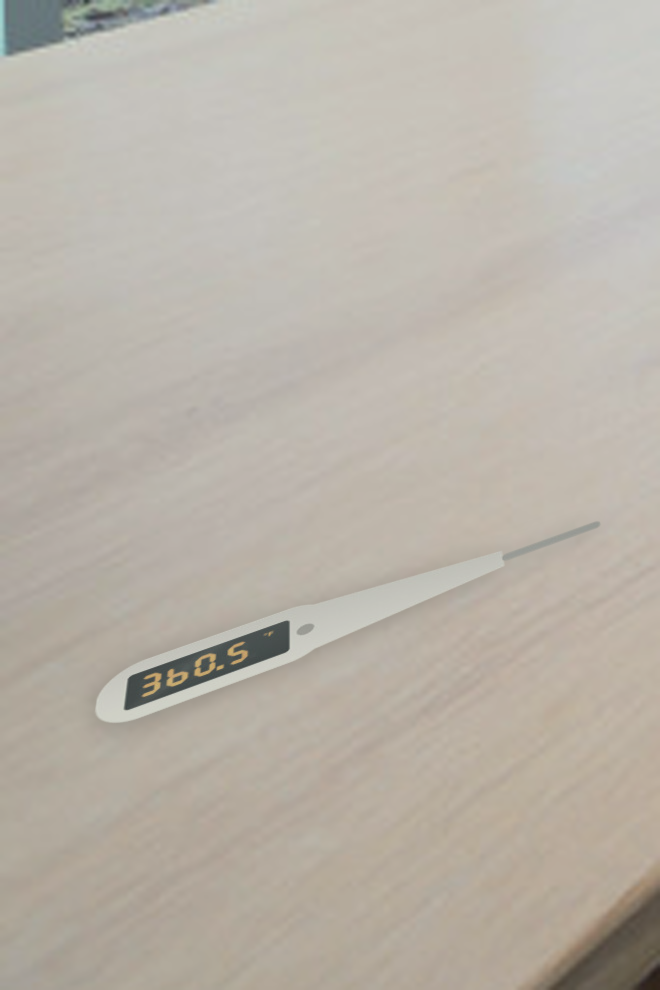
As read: **360.5** °F
